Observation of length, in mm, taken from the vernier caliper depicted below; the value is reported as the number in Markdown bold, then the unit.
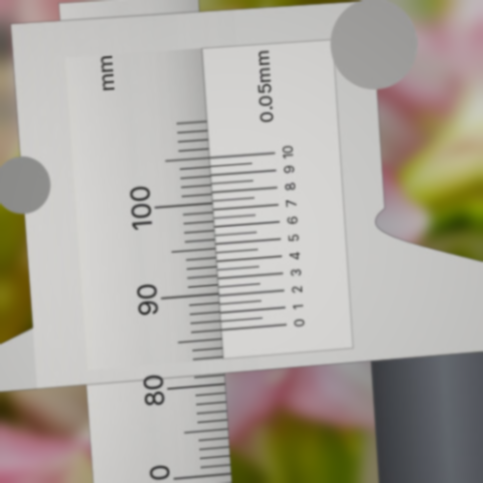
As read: **86.0** mm
